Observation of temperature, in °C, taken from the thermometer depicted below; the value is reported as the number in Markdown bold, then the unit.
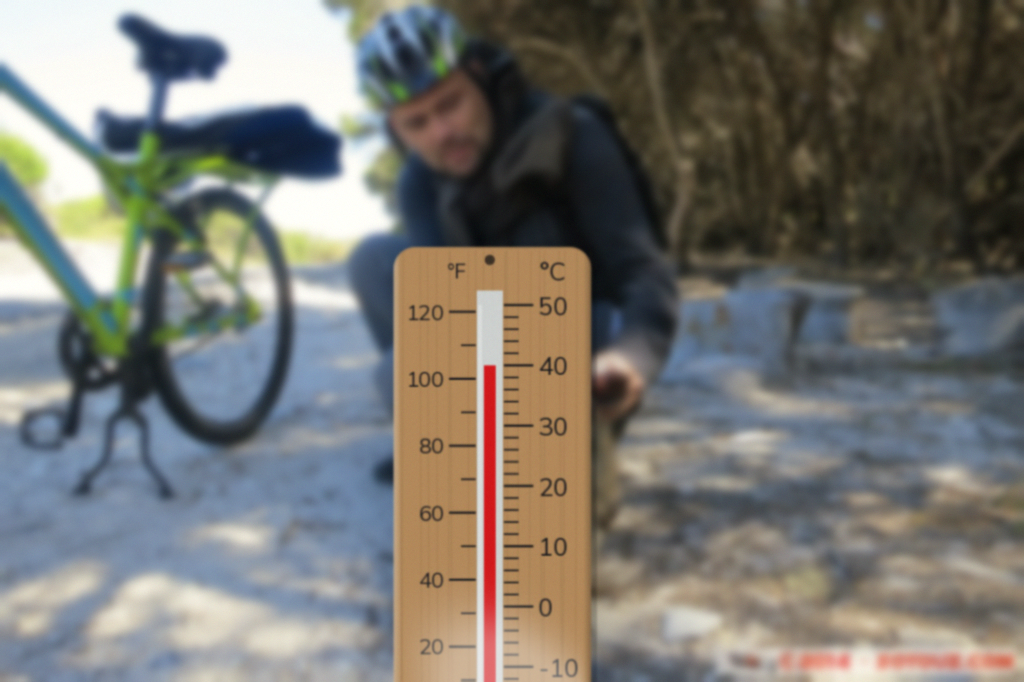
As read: **40** °C
